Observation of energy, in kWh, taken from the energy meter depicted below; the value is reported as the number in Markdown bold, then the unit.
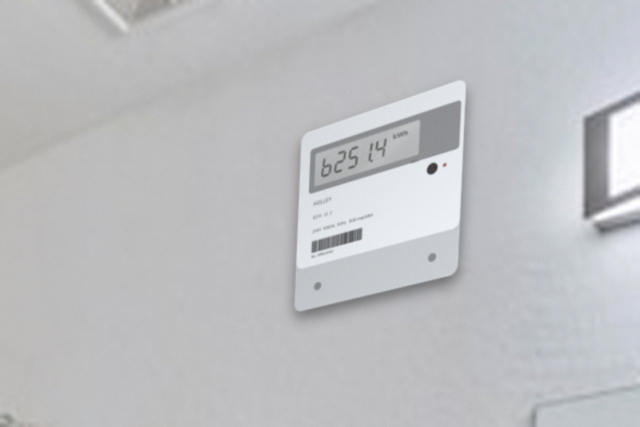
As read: **6251.4** kWh
